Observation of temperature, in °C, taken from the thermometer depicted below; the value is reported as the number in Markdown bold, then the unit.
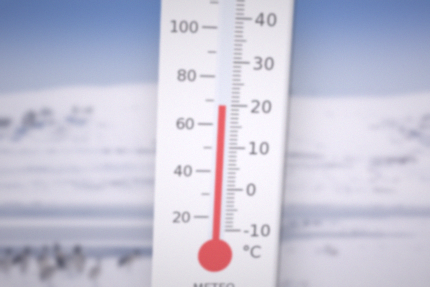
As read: **20** °C
